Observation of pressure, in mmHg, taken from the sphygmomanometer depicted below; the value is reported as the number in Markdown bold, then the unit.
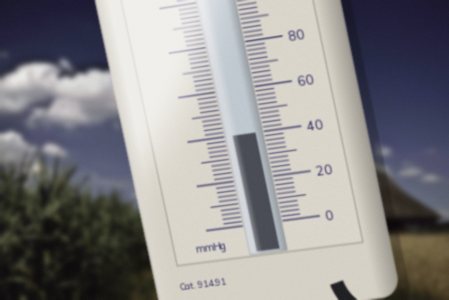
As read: **40** mmHg
